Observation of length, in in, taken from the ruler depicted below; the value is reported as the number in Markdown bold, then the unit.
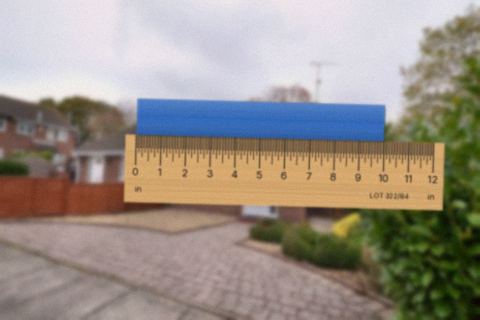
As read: **10** in
